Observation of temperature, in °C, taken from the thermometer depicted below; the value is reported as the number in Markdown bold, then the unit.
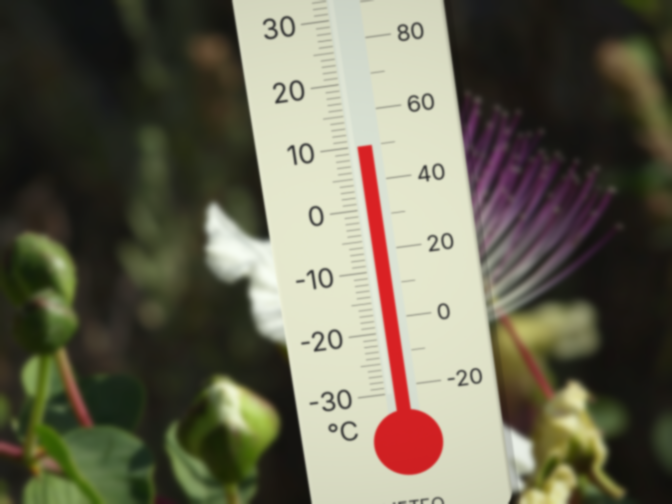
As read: **10** °C
